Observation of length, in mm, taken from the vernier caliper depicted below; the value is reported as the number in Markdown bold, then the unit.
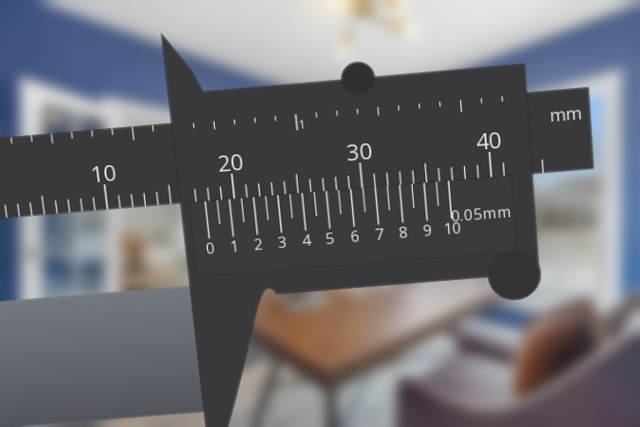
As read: **17.7** mm
